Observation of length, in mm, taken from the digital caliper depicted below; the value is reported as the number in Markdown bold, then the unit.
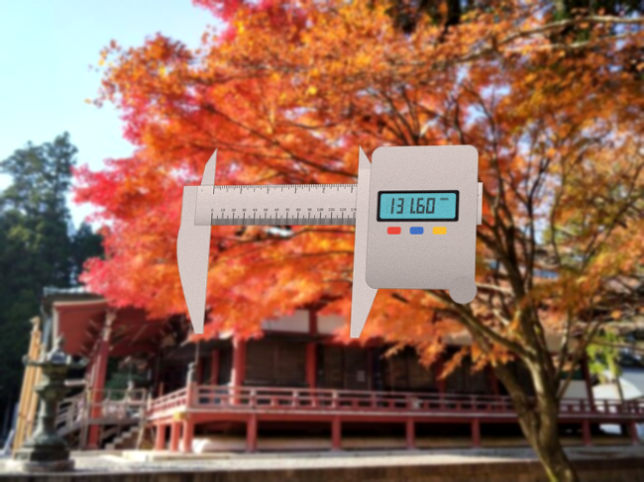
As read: **131.60** mm
